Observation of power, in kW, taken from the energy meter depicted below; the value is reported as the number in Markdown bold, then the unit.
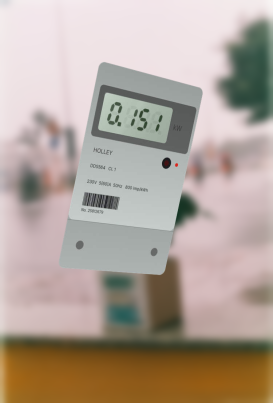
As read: **0.151** kW
